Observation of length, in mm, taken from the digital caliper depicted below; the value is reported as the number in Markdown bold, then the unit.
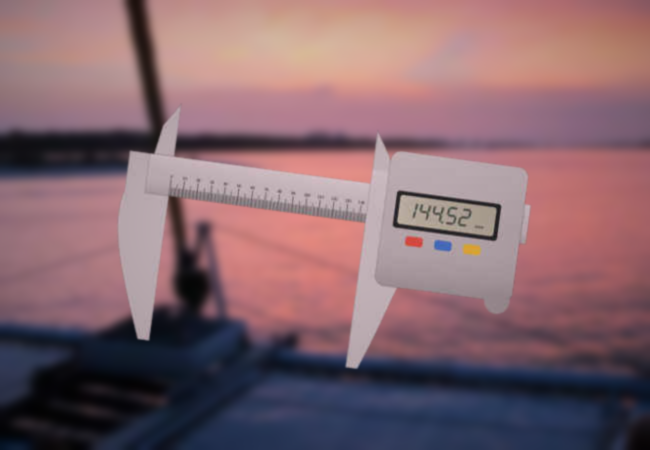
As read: **144.52** mm
